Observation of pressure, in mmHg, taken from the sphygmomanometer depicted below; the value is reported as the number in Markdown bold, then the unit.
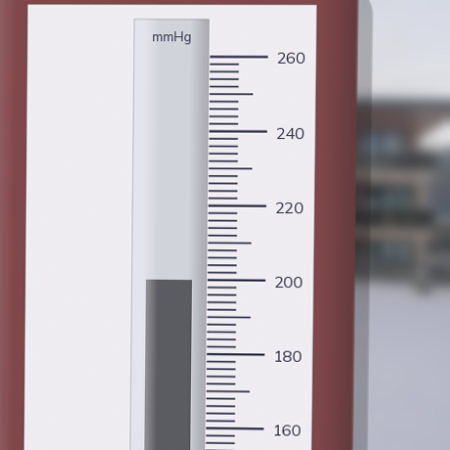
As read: **200** mmHg
